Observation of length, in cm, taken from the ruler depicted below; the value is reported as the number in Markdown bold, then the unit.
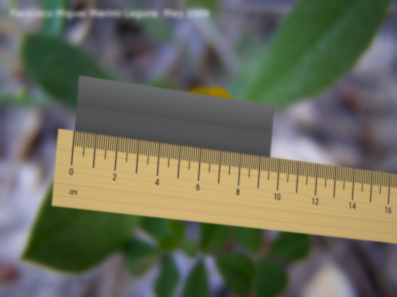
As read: **9.5** cm
